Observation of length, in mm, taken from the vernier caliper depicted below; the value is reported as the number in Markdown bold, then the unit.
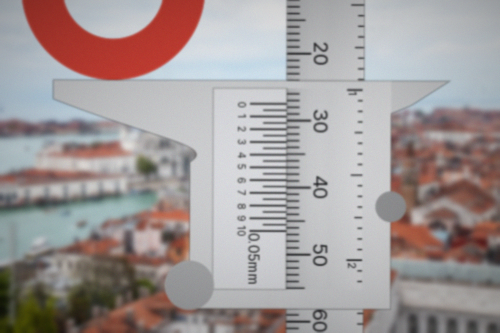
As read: **27.5** mm
